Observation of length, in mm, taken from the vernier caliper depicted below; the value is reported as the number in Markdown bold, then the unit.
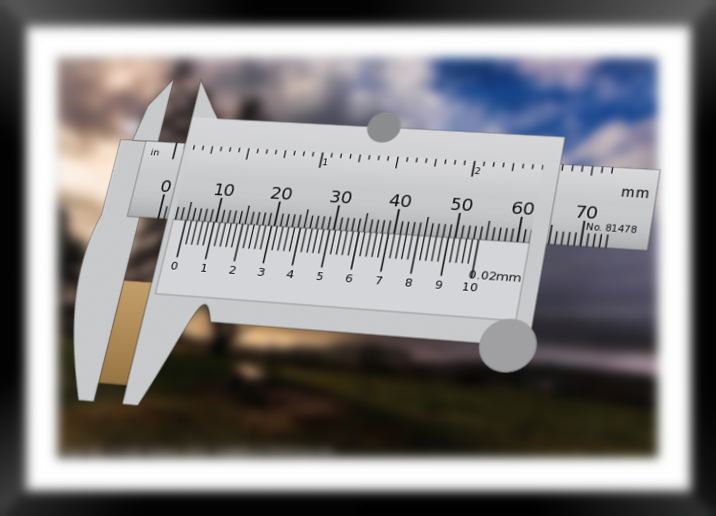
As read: **4.8** mm
